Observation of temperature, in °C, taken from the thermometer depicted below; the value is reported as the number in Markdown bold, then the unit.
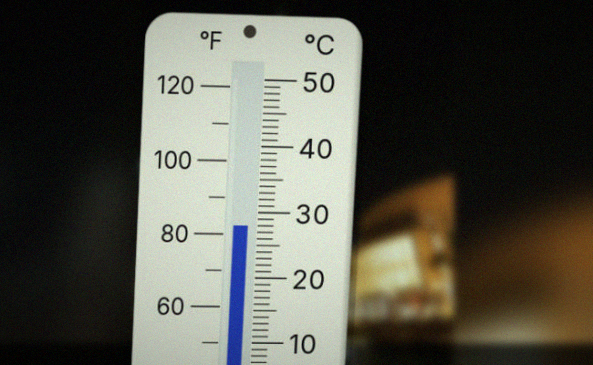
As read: **28** °C
